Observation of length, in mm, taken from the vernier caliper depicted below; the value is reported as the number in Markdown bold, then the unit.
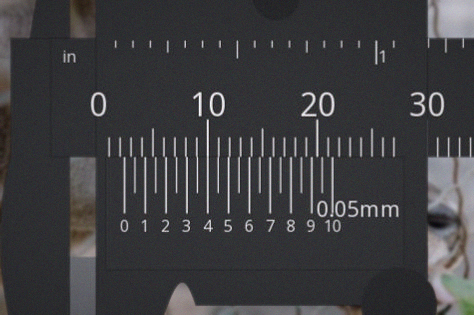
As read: **2.4** mm
